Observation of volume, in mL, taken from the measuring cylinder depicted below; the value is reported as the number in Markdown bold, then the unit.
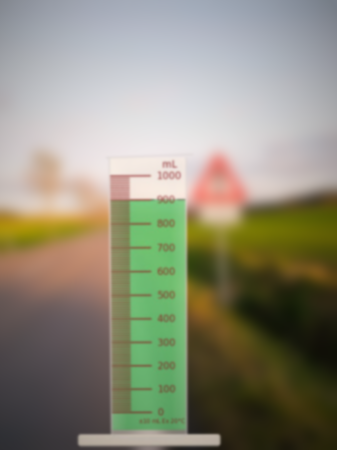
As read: **900** mL
